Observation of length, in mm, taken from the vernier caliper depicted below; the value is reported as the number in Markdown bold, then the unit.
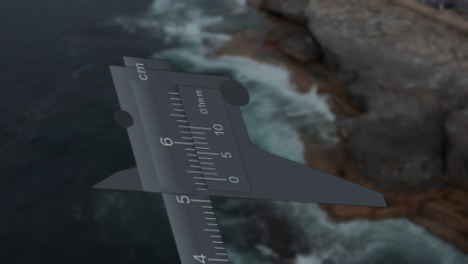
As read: **54.0** mm
